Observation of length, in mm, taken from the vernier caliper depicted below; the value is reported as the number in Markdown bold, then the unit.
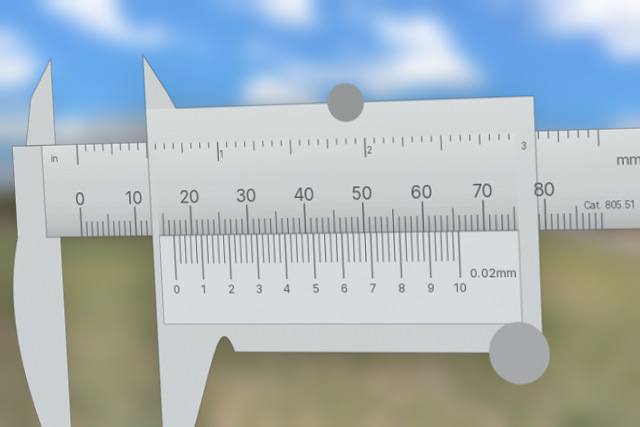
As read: **16.8** mm
